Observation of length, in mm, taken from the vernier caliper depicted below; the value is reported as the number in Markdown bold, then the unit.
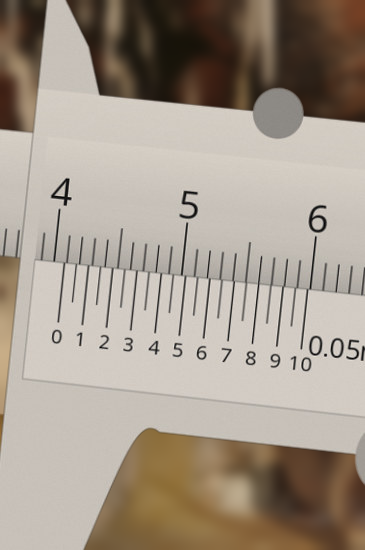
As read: **40.8** mm
